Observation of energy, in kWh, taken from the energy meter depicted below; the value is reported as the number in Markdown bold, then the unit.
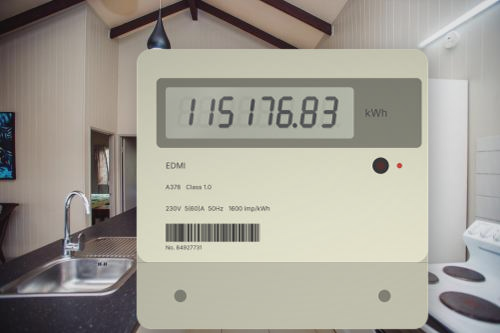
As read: **115176.83** kWh
